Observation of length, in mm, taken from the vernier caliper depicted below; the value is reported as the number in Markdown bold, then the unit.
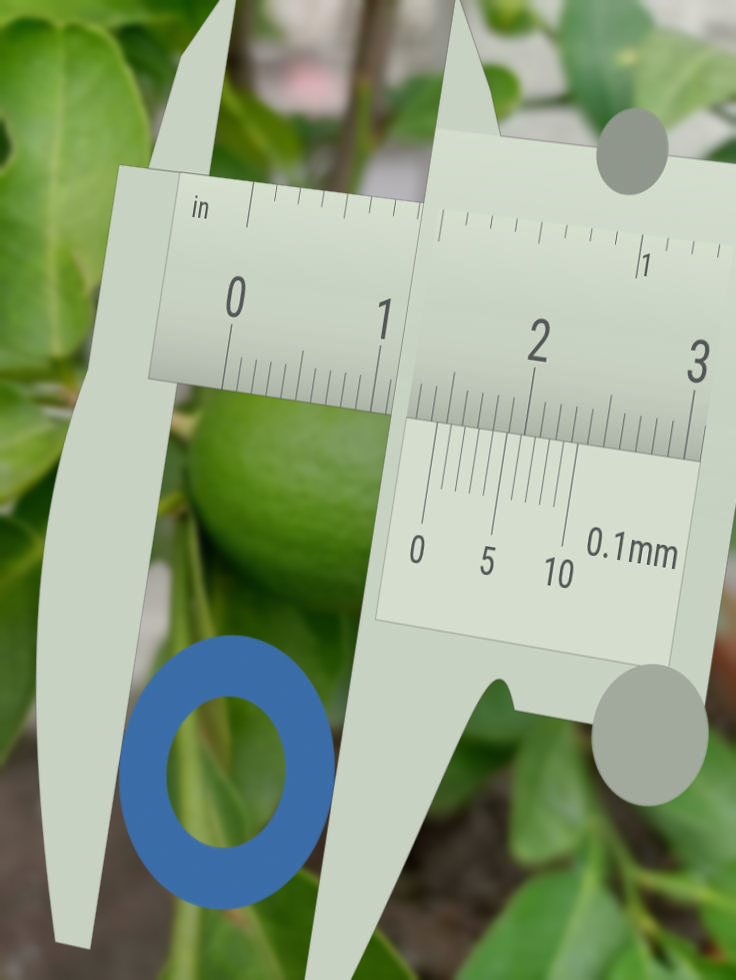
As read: **14.4** mm
